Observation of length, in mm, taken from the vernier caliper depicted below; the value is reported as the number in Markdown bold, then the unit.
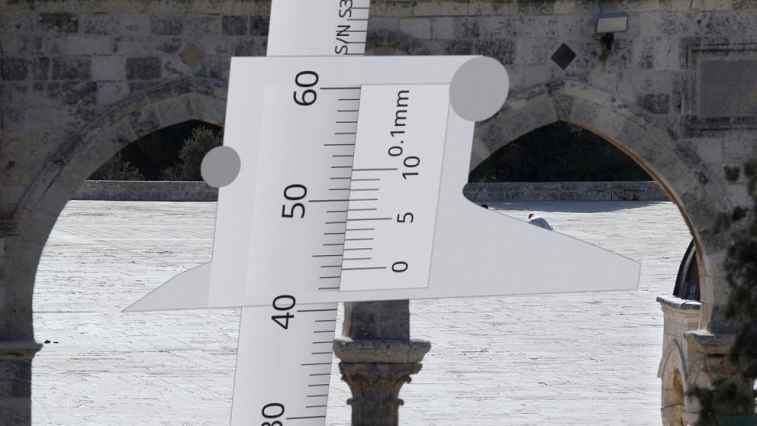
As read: **43.7** mm
